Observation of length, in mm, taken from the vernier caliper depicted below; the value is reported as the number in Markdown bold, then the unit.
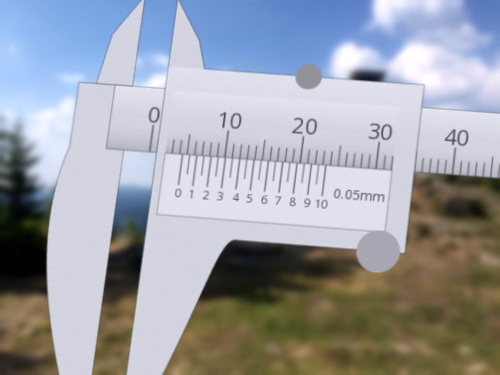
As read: **4.4** mm
